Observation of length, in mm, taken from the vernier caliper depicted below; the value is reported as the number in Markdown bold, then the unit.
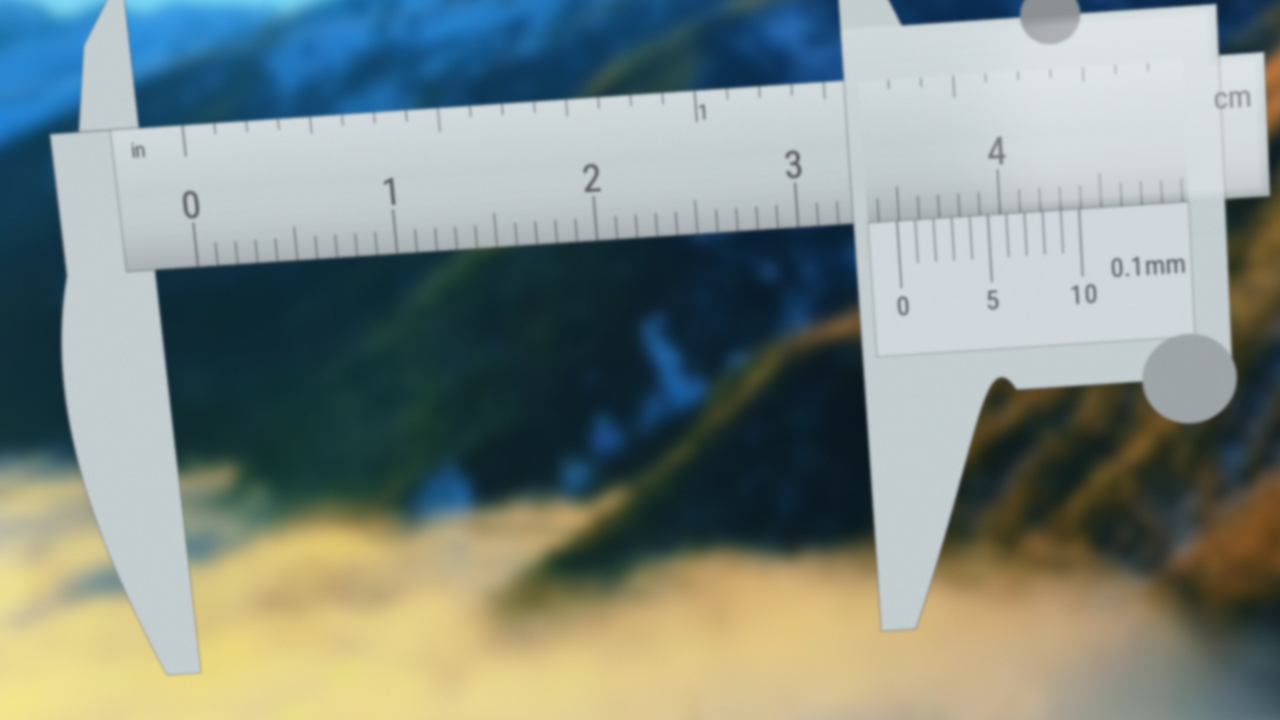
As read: **34.9** mm
